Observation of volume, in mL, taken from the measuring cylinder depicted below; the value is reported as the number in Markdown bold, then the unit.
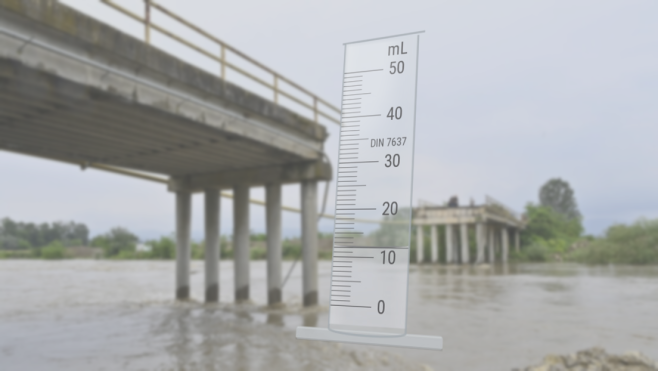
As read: **12** mL
